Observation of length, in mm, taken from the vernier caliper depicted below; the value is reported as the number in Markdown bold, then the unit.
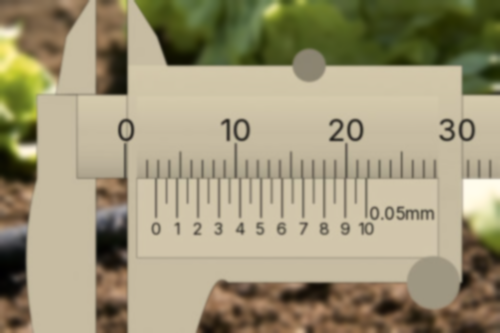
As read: **2.8** mm
